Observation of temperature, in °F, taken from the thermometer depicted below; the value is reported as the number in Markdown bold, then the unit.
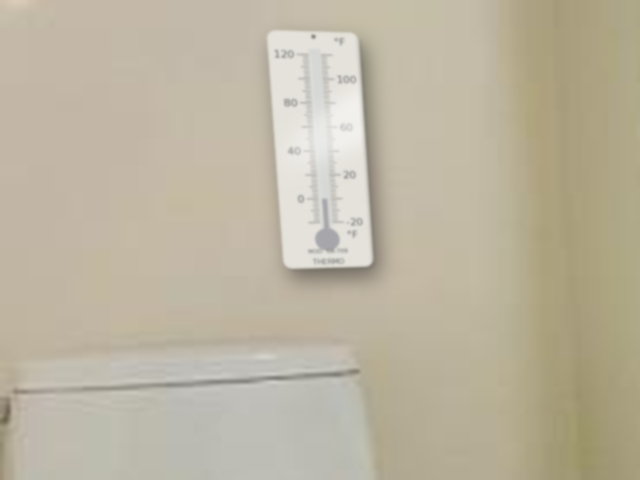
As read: **0** °F
